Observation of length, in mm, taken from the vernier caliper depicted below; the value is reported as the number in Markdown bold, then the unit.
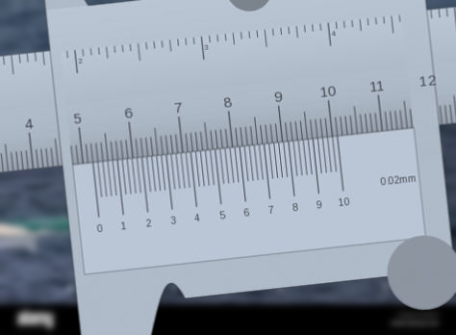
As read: **52.0** mm
